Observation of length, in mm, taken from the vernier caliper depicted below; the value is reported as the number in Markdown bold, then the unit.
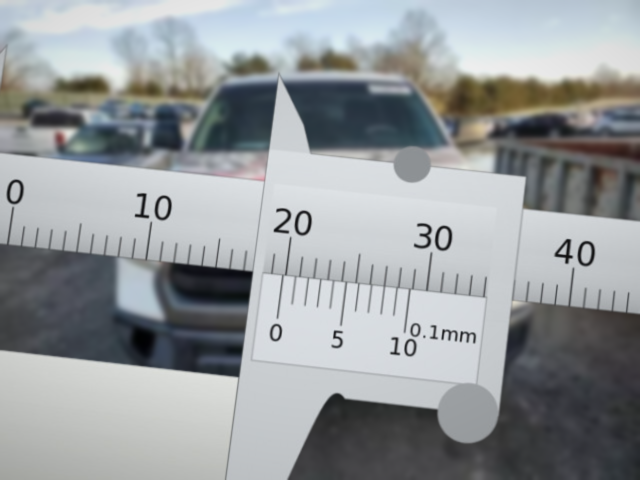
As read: **19.8** mm
